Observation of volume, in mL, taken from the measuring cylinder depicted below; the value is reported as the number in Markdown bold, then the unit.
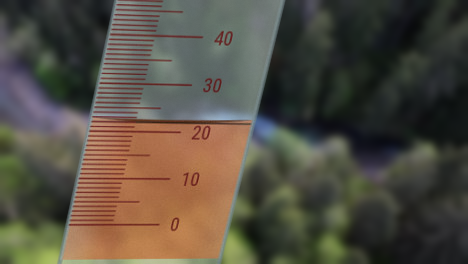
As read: **22** mL
